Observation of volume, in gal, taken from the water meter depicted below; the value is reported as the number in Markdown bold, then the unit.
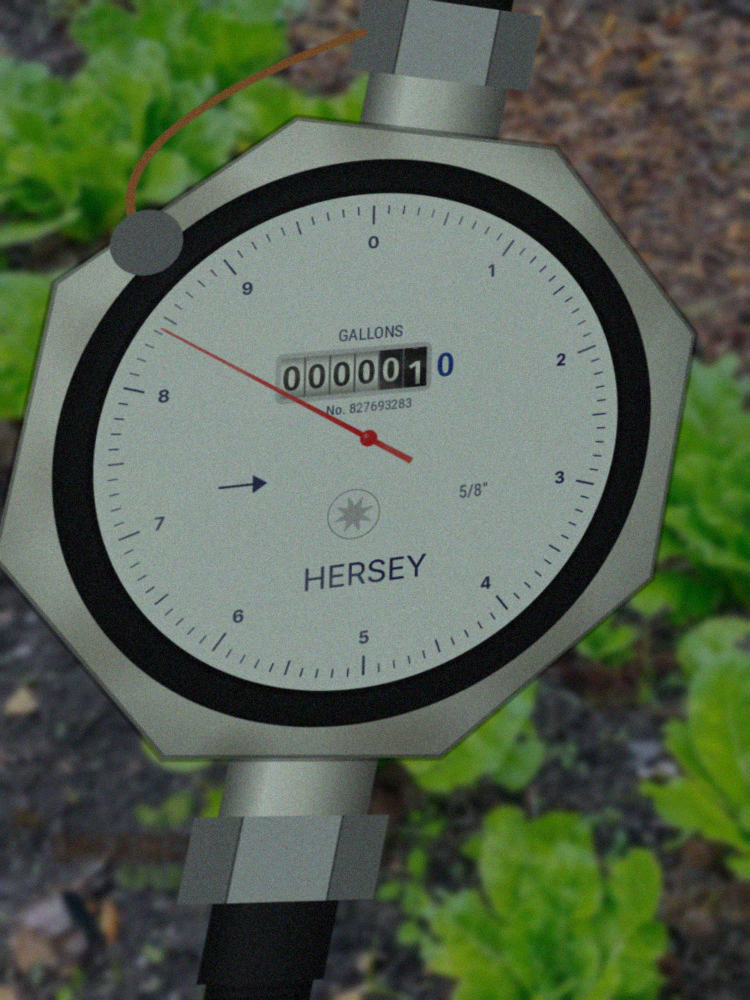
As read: **8.4** gal
